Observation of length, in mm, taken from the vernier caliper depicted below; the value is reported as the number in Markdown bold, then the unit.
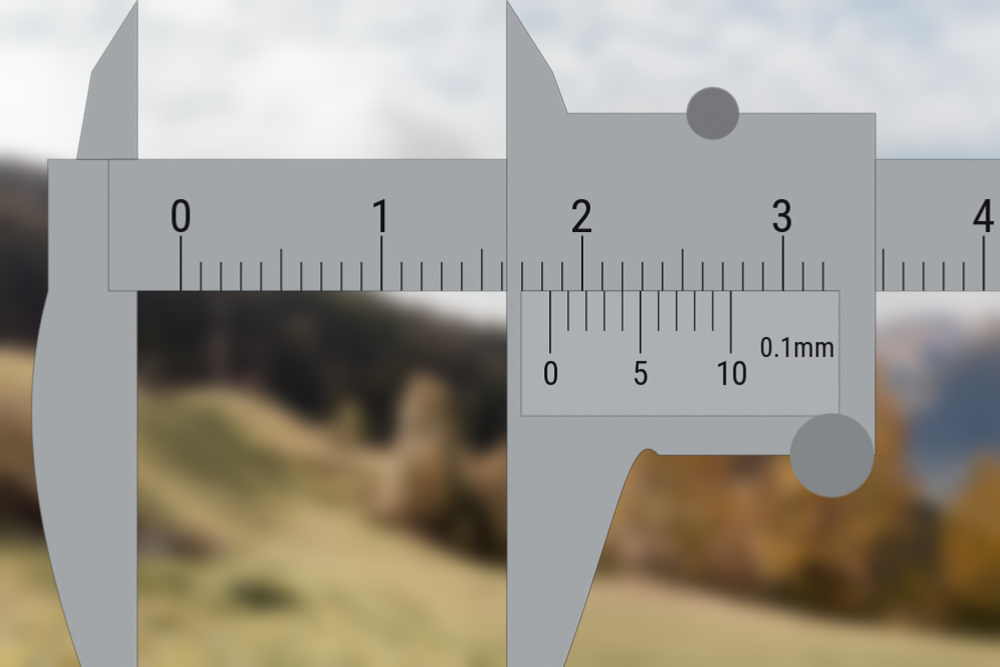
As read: **18.4** mm
